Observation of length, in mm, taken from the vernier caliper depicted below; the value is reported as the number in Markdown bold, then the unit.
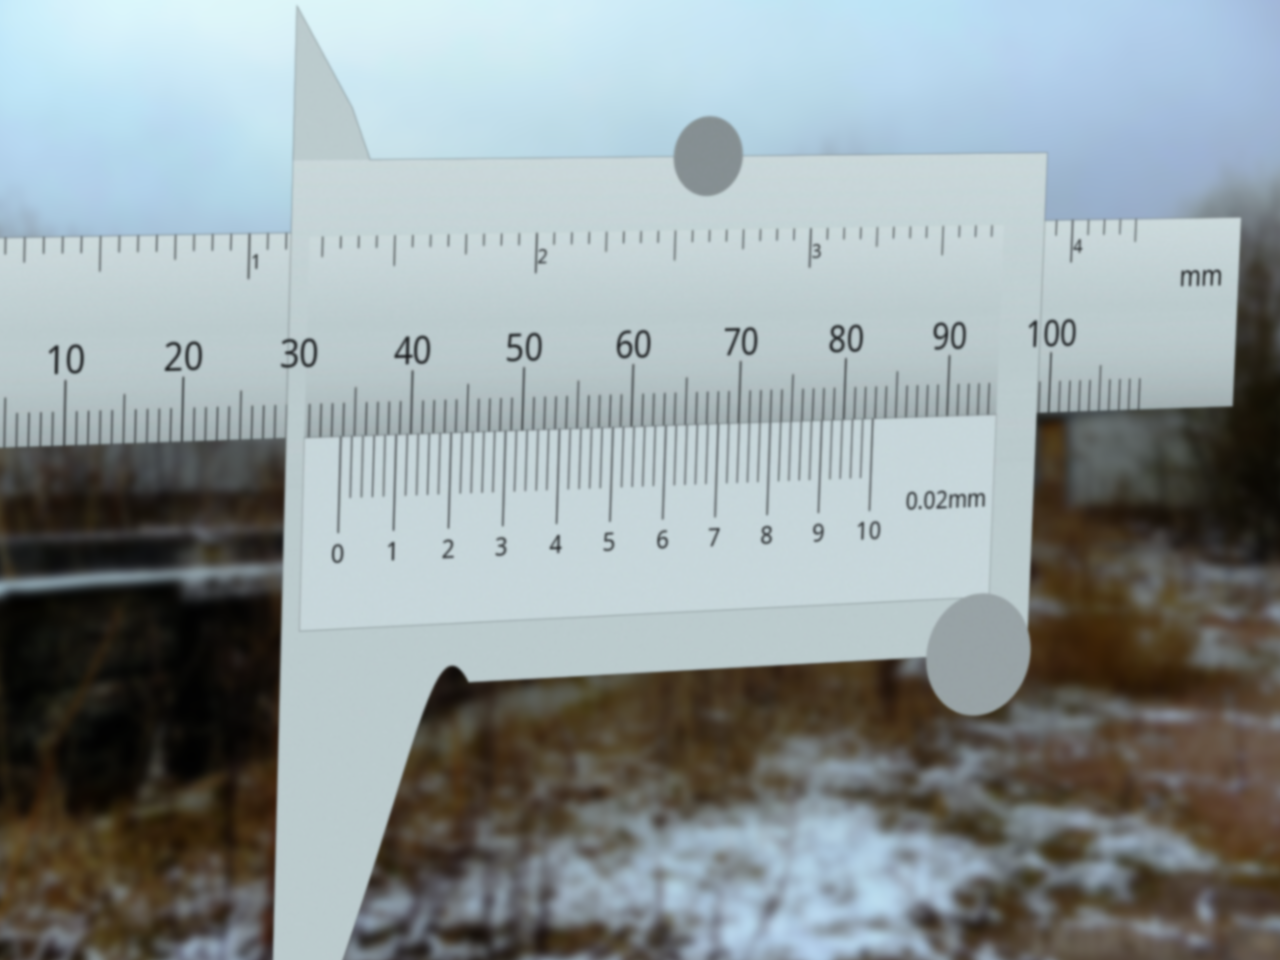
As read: **33.8** mm
